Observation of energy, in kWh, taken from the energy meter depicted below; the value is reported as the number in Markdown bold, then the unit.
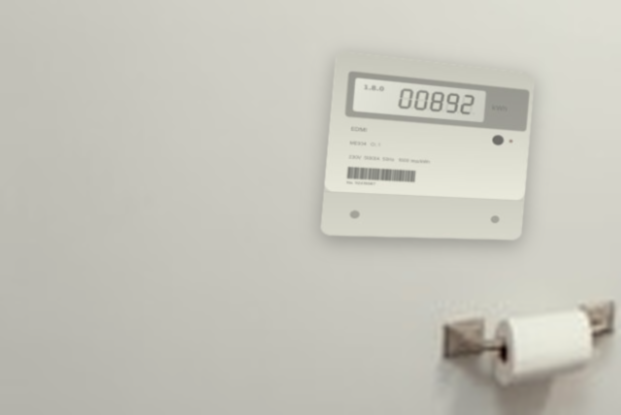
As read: **892** kWh
